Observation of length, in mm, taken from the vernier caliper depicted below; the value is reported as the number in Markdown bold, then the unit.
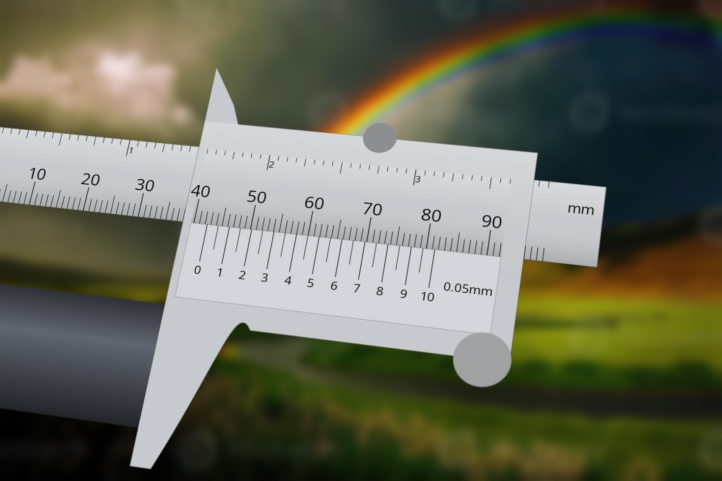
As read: **42.4** mm
